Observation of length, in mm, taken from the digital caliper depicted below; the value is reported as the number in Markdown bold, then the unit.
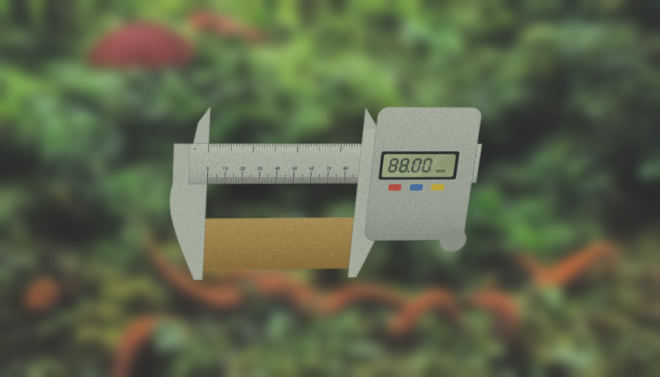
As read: **88.00** mm
